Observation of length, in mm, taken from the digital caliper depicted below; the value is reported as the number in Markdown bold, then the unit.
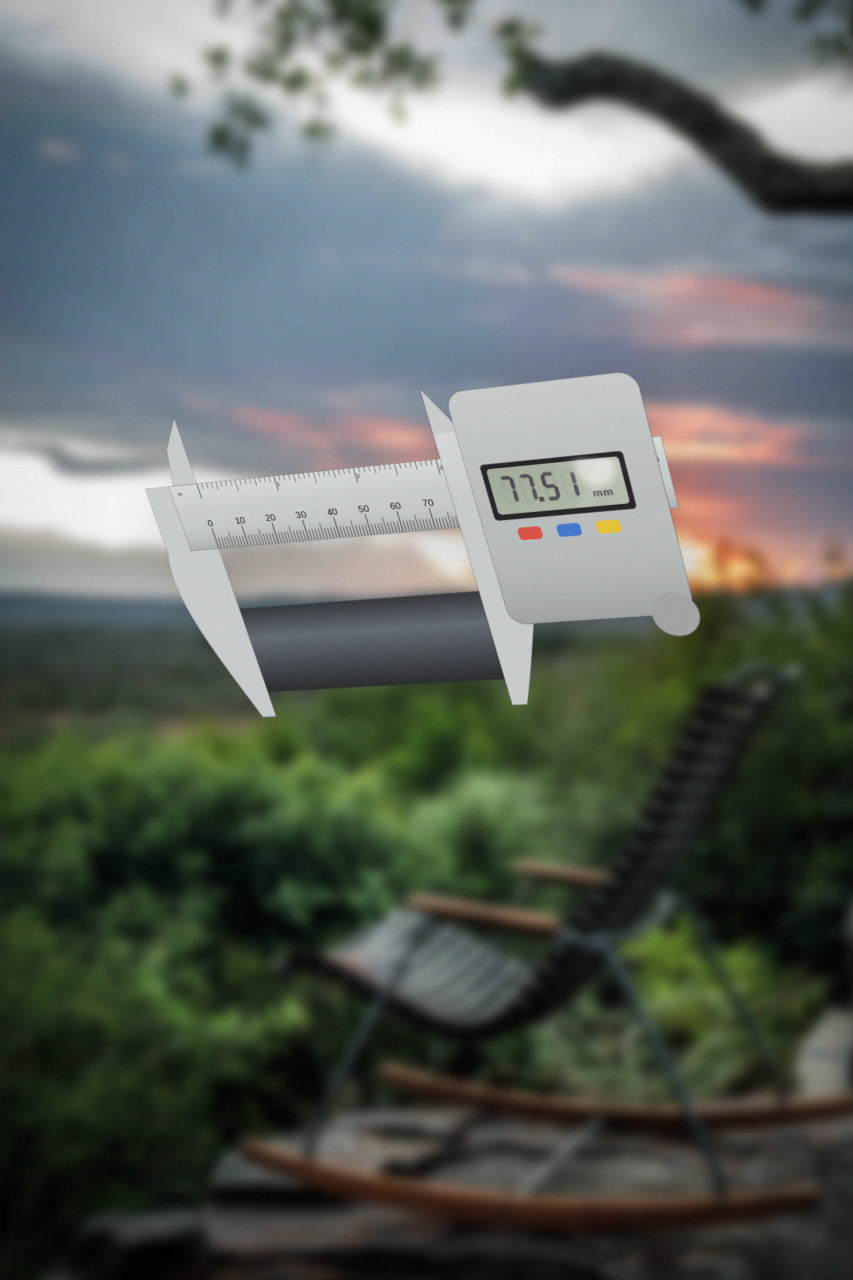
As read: **77.51** mm
